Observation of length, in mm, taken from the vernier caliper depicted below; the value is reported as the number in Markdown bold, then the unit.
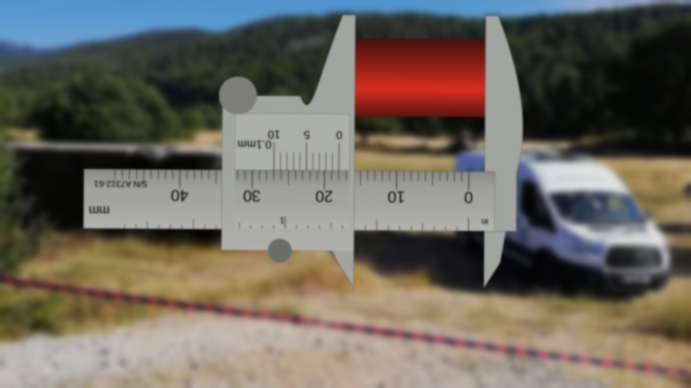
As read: **18.0** mm
